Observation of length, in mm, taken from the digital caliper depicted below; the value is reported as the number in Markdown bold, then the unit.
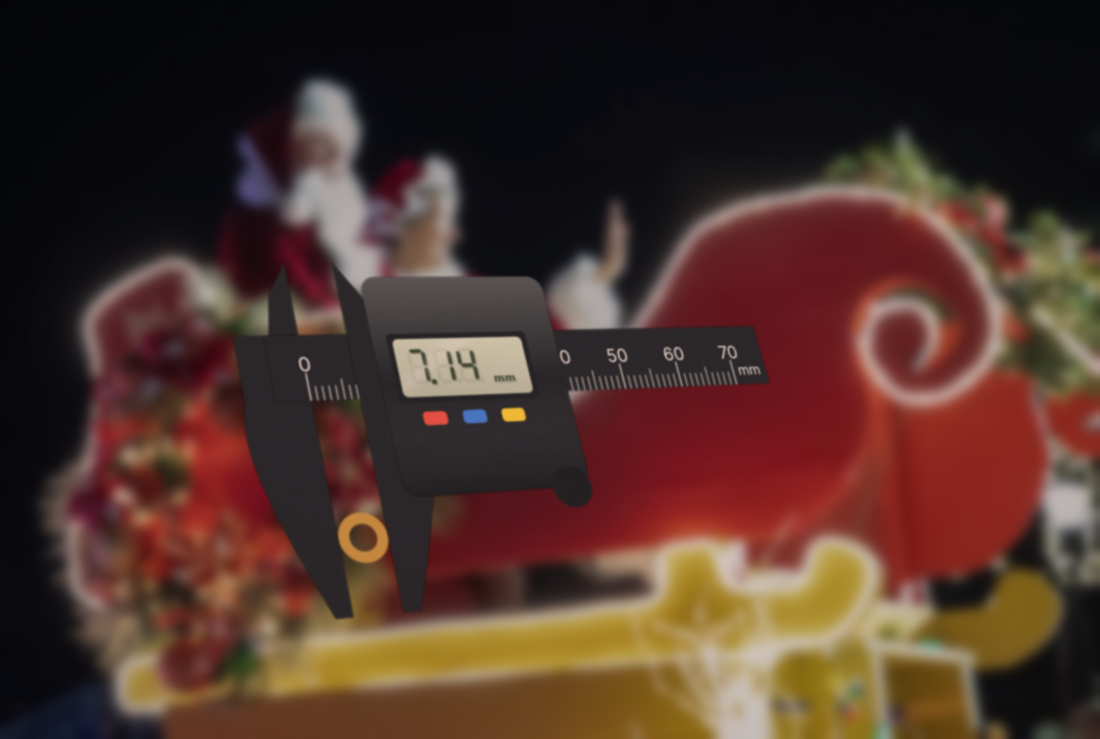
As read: **7.14** mm
